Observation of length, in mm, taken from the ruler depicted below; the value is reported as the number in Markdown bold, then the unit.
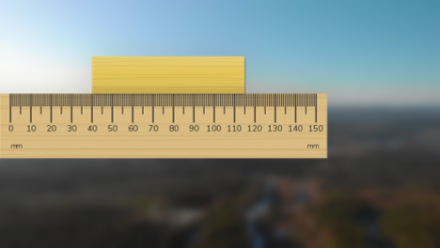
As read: **75** mm
